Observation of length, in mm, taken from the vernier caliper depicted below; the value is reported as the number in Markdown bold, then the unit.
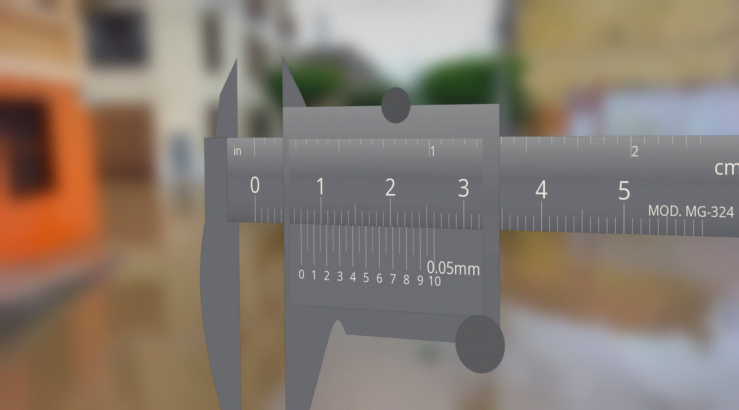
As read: **7.0** mm
